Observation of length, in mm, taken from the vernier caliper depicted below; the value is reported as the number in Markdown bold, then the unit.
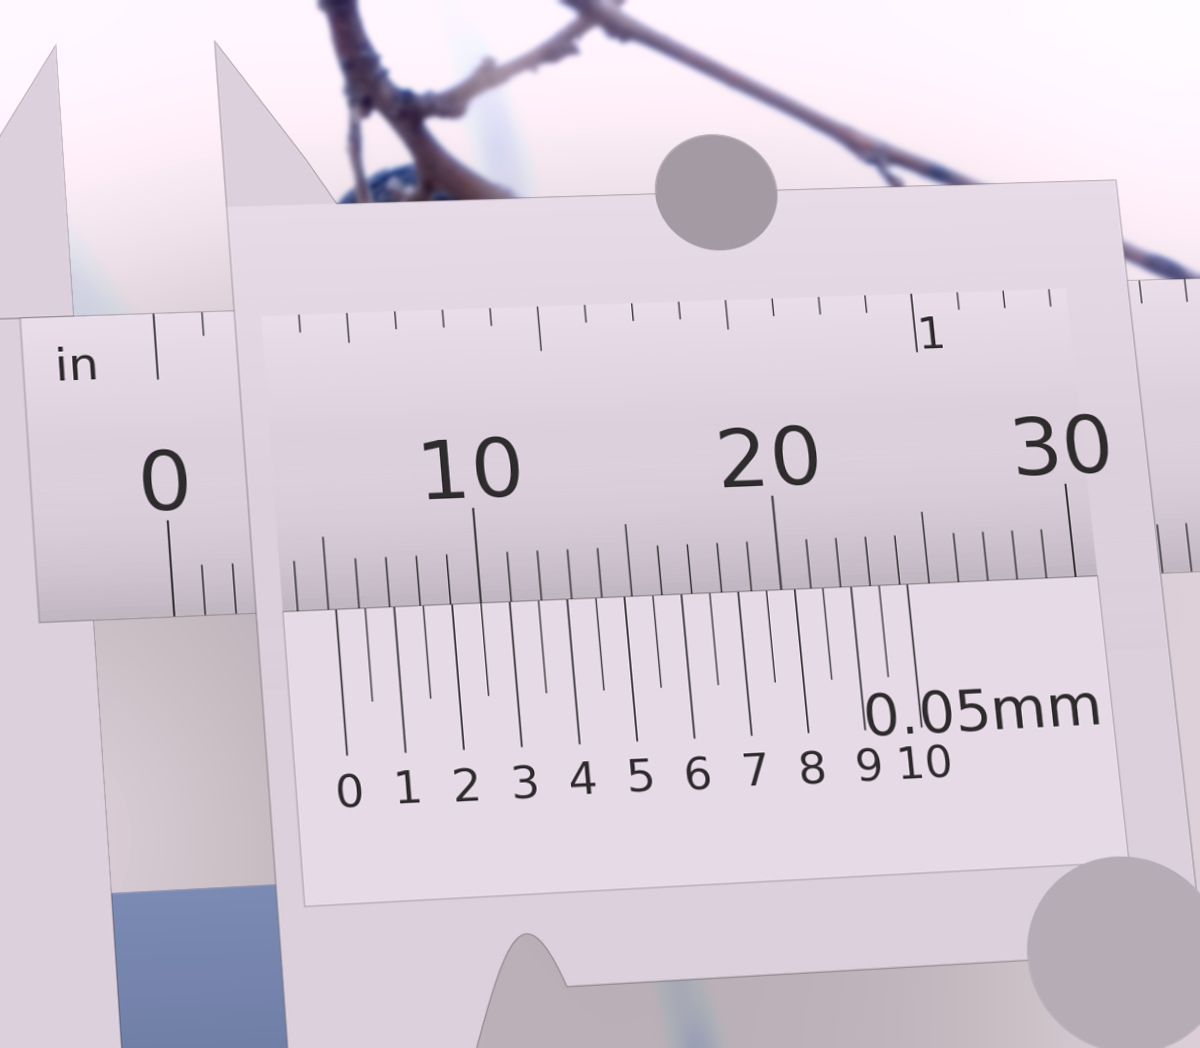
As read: **5.25** mm
